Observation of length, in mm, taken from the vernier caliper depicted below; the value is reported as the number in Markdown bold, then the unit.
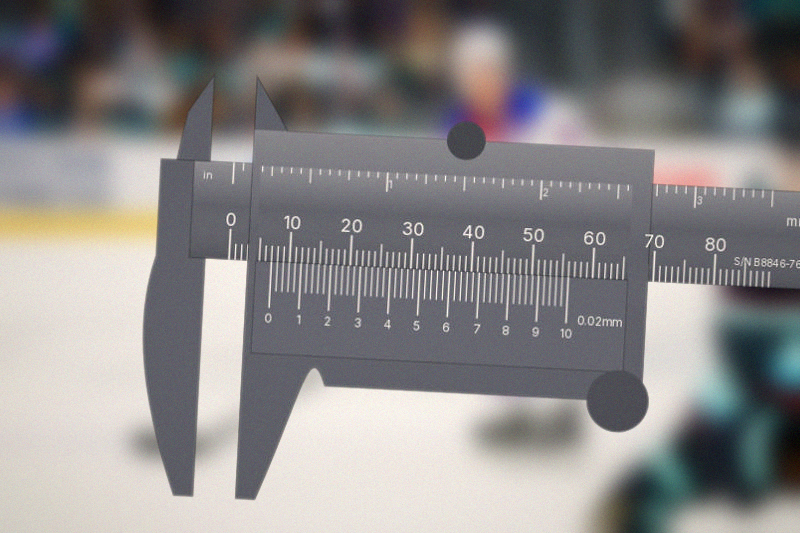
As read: **7.0** mm
